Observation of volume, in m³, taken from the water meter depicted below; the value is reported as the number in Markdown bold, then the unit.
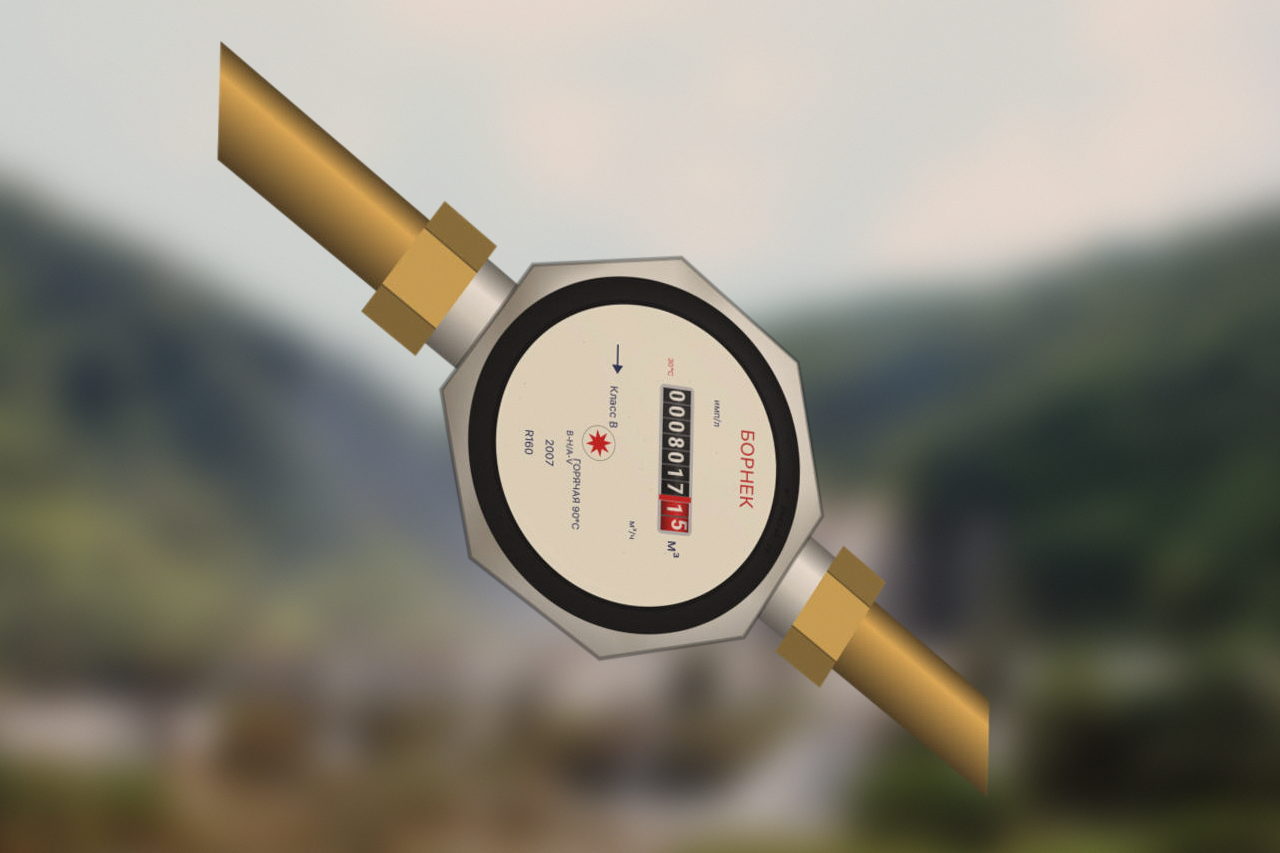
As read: **8017.15** m³
